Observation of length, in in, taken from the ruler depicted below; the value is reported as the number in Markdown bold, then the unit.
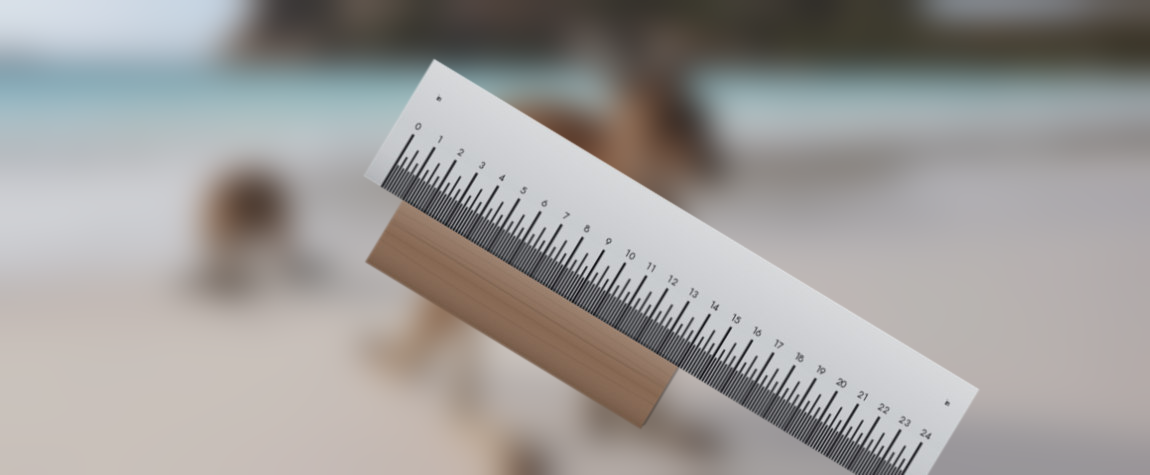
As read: **13** in
